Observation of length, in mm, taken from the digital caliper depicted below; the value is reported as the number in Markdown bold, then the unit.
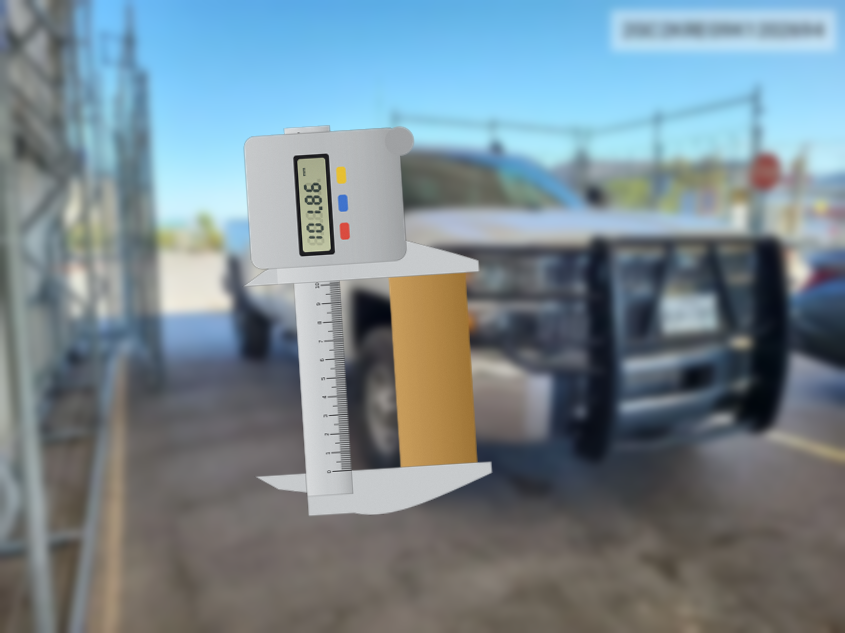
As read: **101.86** mm
